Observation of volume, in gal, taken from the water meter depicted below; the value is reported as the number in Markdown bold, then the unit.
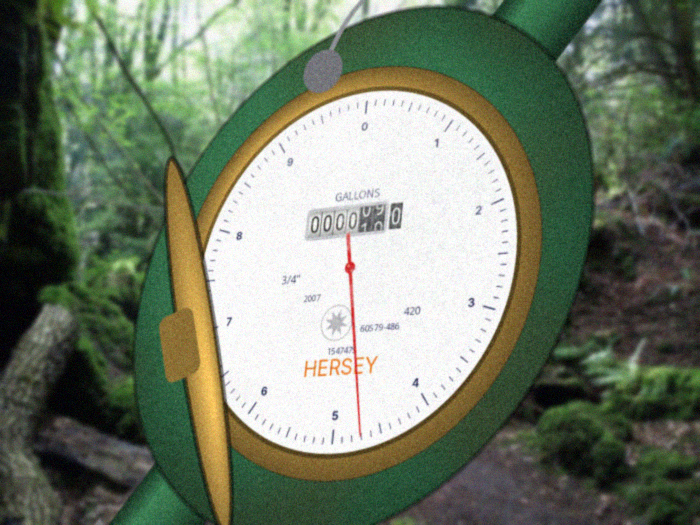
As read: **94.7** gal
